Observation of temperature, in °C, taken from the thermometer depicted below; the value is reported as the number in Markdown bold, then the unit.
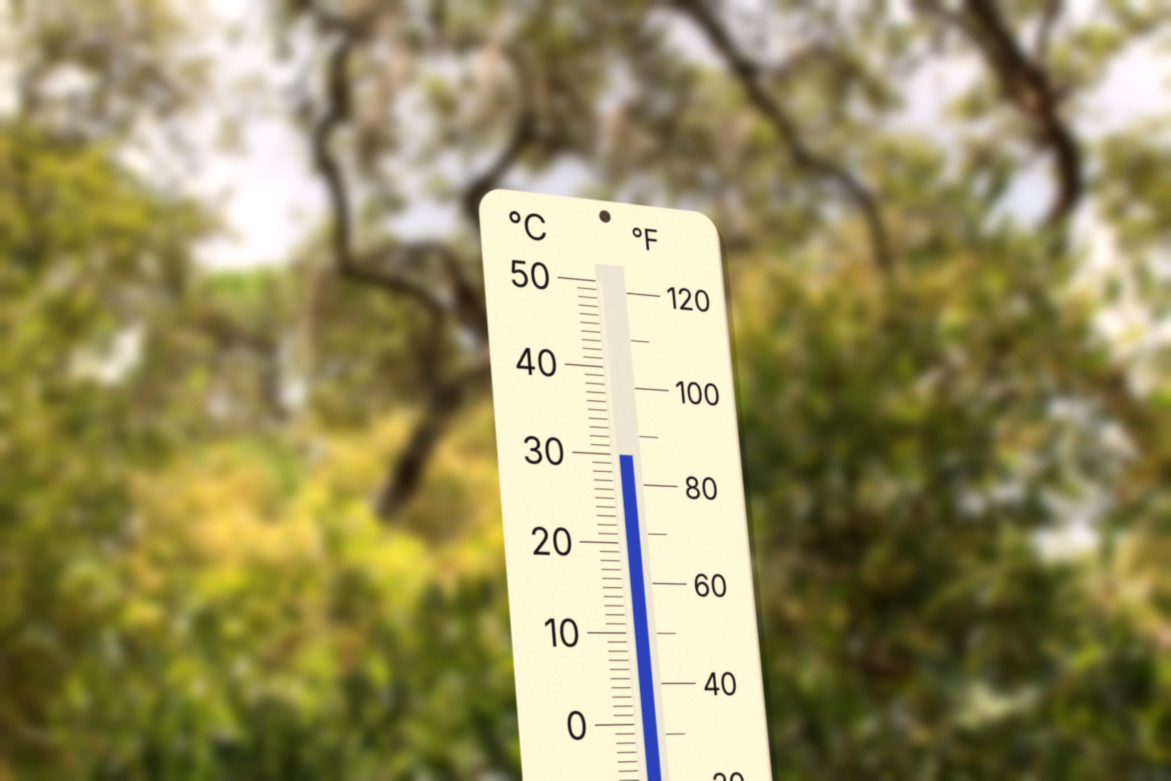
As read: **30** °C
